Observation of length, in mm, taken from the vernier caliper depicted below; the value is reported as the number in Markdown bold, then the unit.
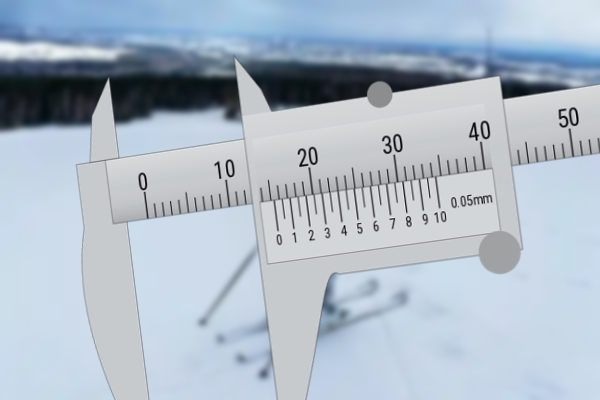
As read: **15.4** mm
